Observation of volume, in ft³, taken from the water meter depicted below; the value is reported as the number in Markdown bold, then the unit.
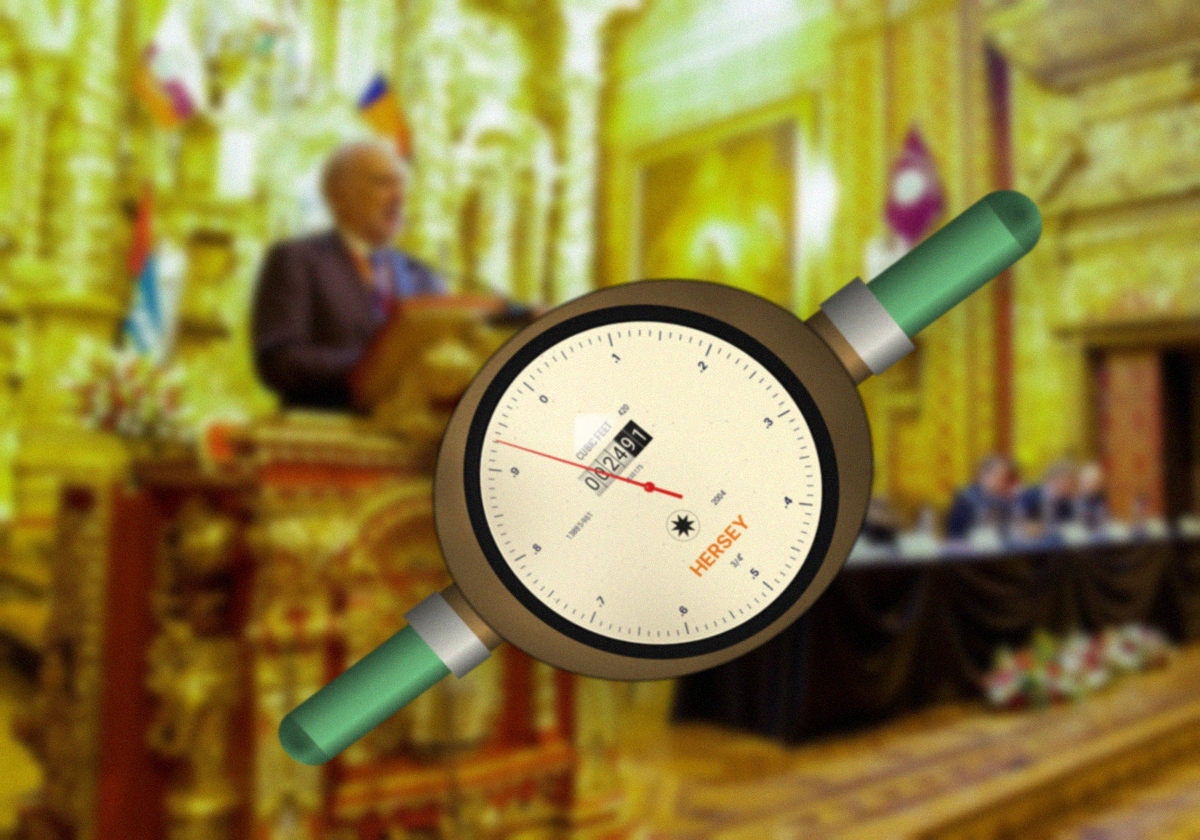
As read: **2490.93** ft³
